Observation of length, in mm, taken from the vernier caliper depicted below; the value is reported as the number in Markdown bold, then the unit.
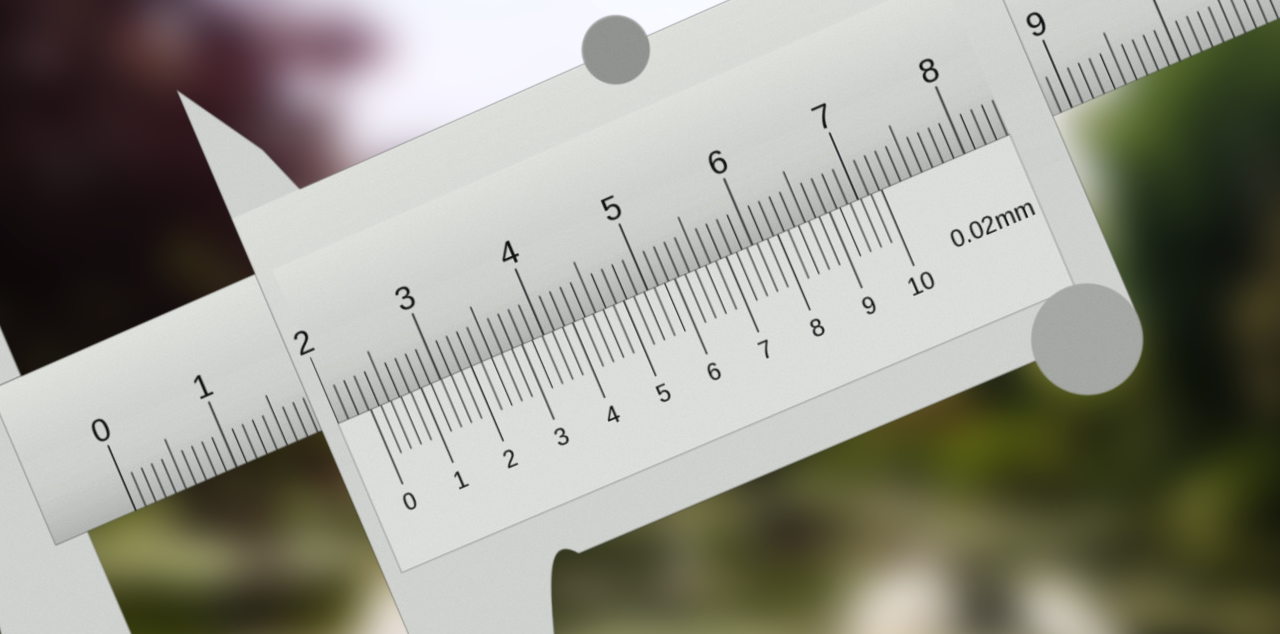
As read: **23.2** mm
